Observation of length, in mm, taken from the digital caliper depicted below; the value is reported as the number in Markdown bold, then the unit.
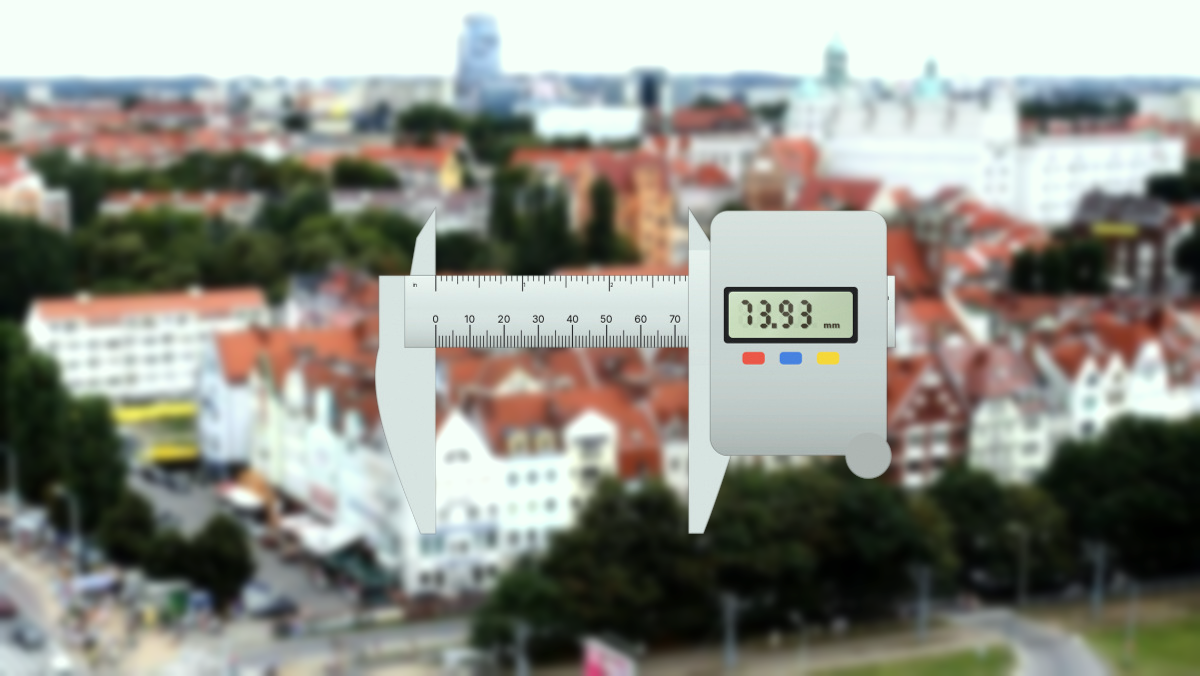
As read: **73.93** mm
